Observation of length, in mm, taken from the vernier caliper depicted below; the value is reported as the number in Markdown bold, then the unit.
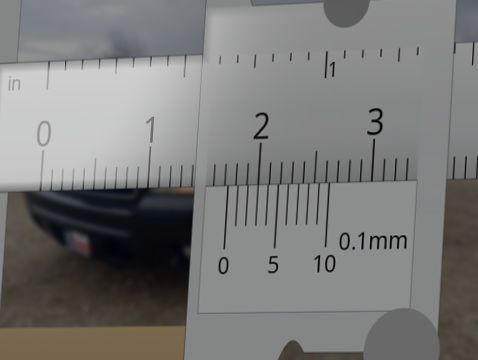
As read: **17.3** mm
